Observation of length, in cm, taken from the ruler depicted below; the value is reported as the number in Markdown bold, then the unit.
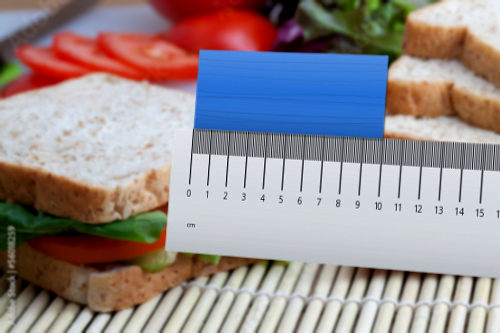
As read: **10** cm
